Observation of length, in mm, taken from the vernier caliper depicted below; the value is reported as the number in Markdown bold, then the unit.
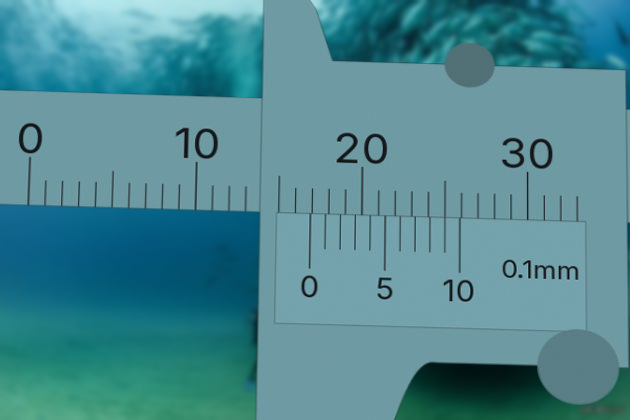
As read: **16.9** mm
